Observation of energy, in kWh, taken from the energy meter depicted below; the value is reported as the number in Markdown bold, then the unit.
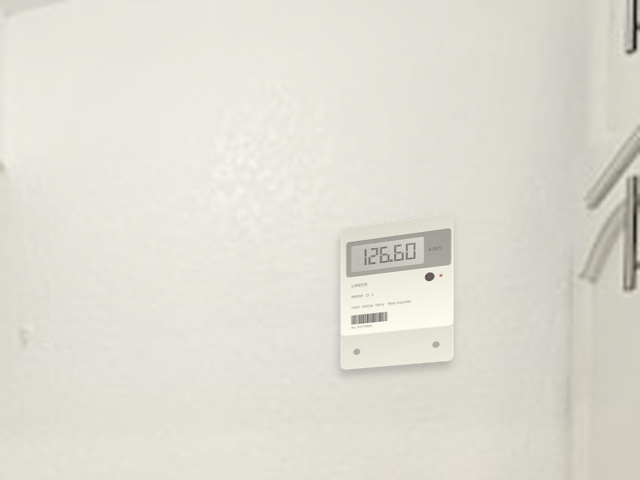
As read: **126.60** kWh
